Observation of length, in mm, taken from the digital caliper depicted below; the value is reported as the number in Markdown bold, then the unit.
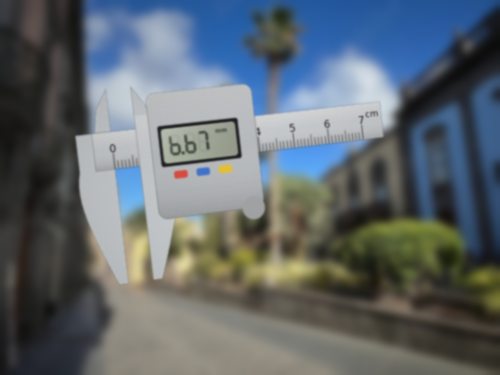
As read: **6.67** mm
